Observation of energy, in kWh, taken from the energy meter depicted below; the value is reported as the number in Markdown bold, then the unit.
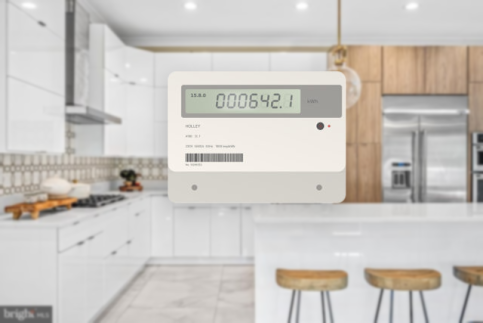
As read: **642.1** kWh
